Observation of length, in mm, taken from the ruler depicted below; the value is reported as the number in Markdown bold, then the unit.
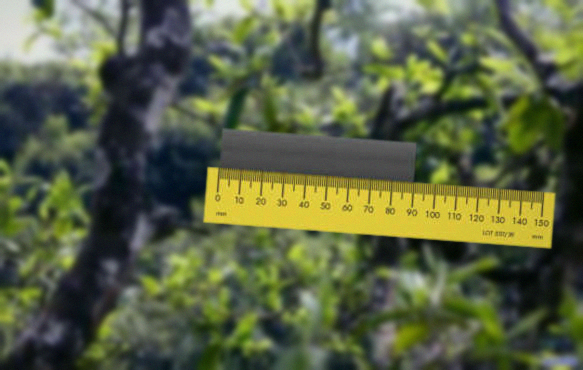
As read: **90** mm
